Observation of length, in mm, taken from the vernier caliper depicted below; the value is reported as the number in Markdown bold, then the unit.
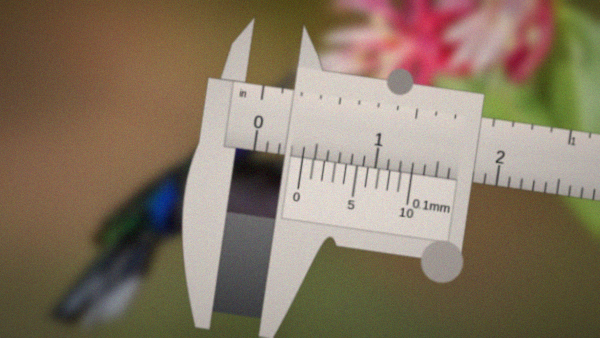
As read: **4.0** mm
